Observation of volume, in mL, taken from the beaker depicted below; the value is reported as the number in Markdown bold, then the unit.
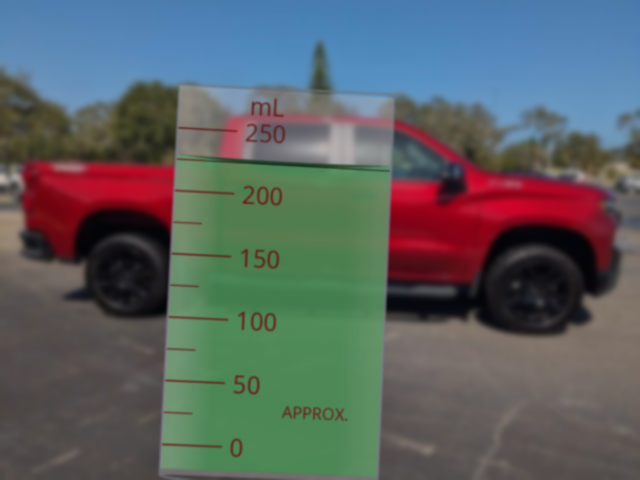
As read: **225** mL
